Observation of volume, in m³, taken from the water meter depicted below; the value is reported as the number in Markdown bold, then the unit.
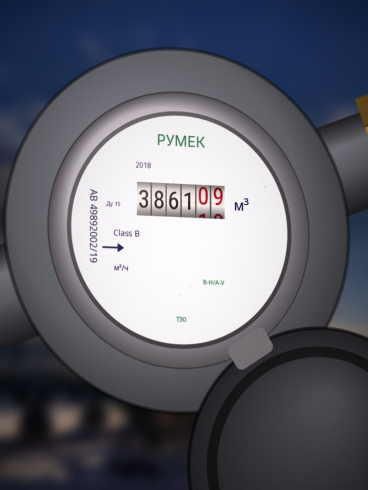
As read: **3861.09** m³
